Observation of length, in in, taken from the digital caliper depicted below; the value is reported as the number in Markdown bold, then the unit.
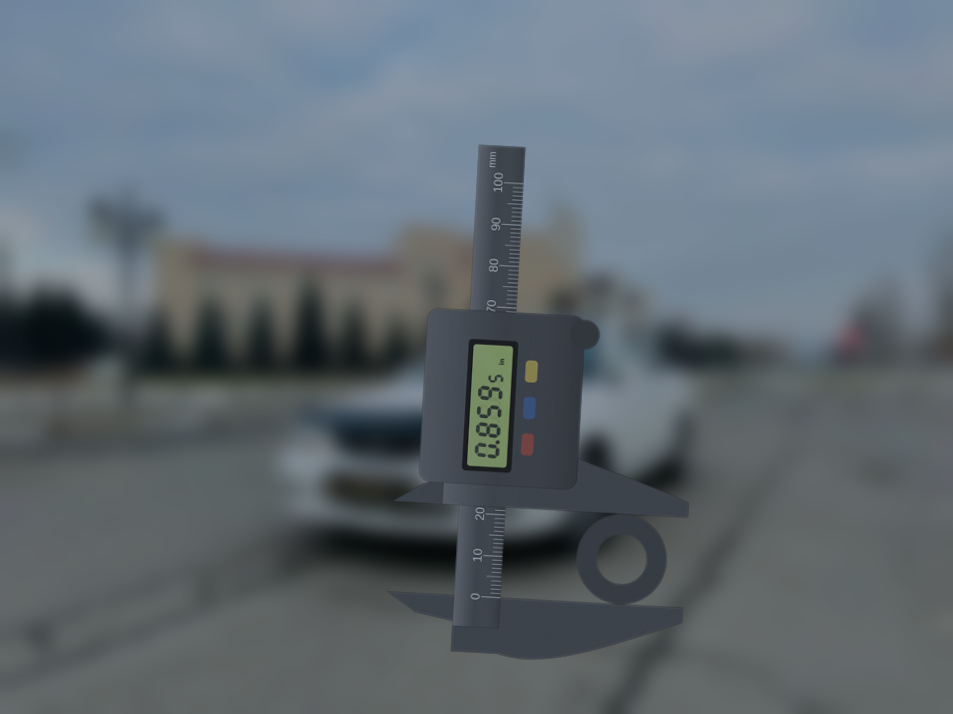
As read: **0.8595** in
